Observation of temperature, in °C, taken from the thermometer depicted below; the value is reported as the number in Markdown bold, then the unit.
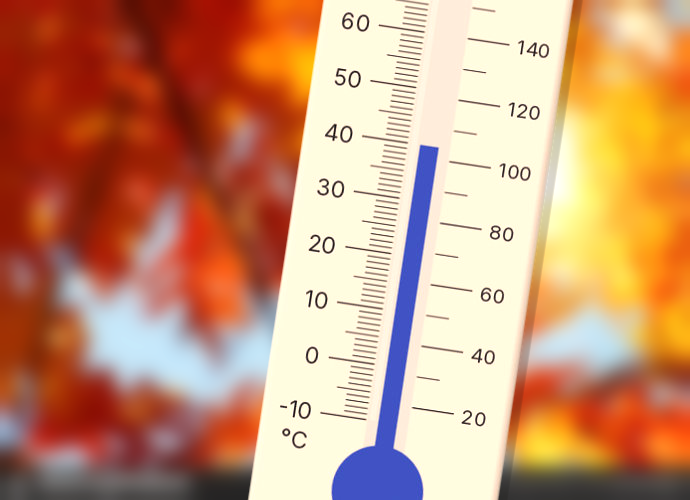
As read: **40** °C
